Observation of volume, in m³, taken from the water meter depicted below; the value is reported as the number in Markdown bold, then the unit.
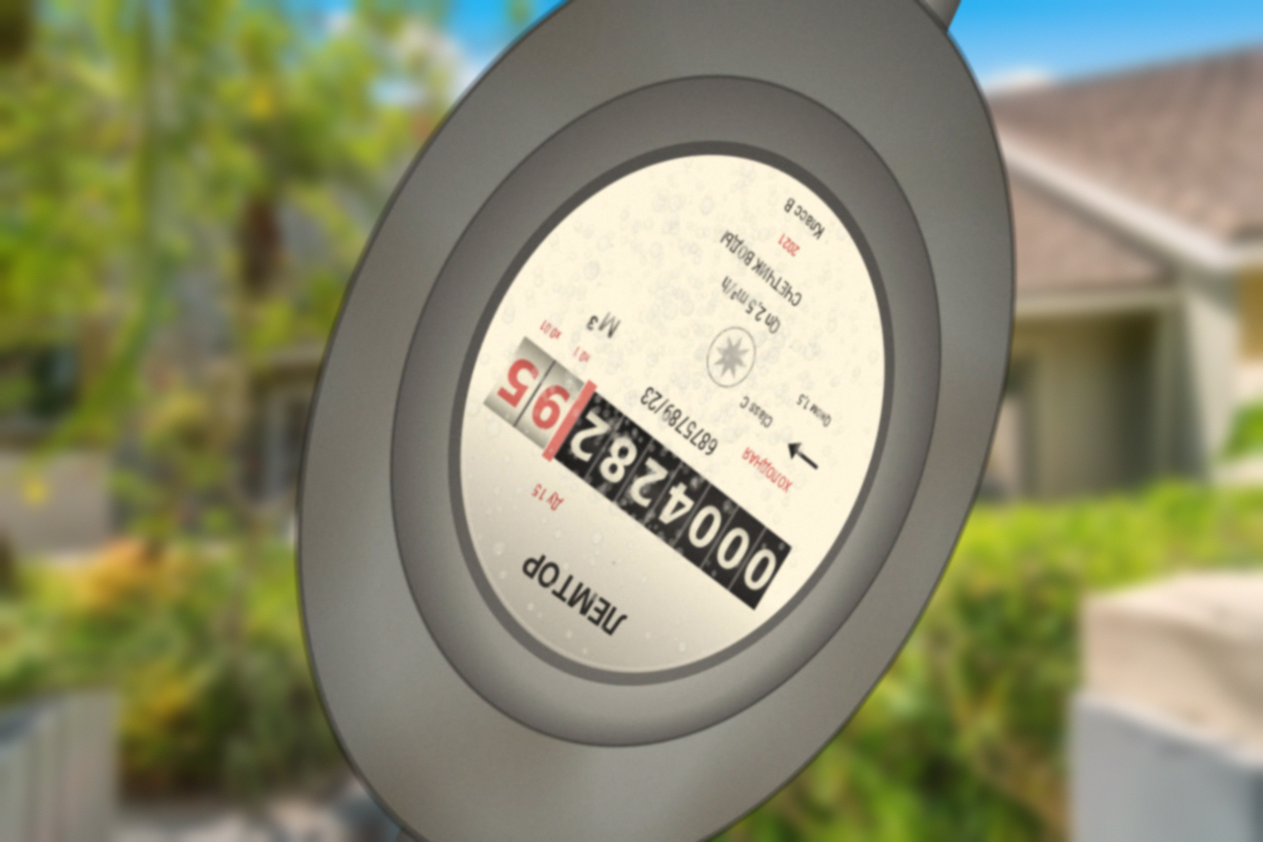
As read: **4282.95** m³
